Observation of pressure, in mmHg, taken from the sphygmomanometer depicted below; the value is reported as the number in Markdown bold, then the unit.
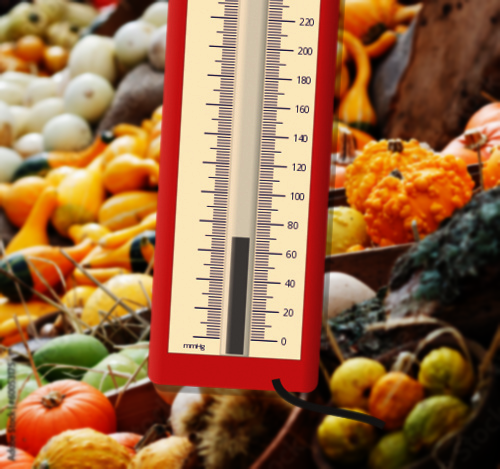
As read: **70** mmHg
